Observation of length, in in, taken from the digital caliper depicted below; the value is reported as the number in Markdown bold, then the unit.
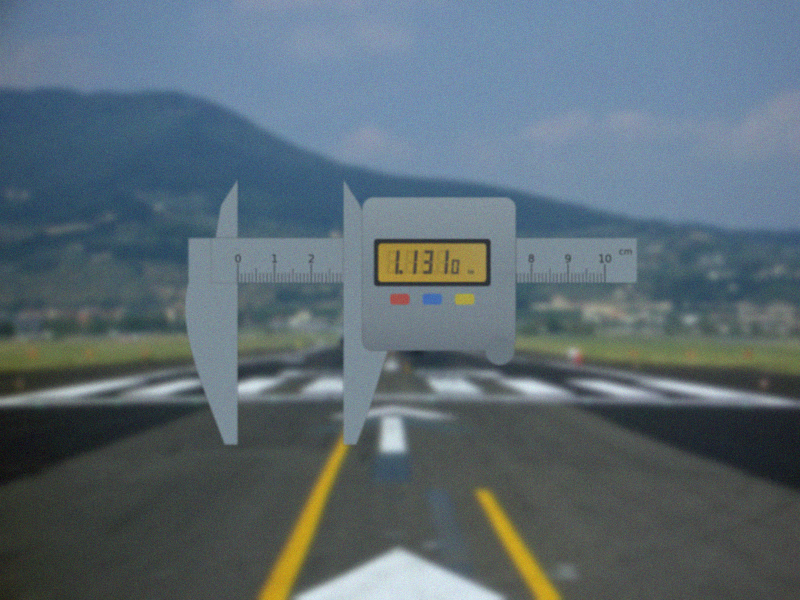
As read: **1.1310** in
